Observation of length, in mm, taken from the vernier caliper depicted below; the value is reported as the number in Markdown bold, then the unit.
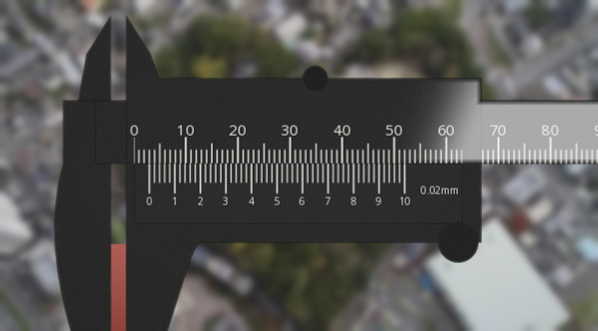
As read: **3.0** mm
